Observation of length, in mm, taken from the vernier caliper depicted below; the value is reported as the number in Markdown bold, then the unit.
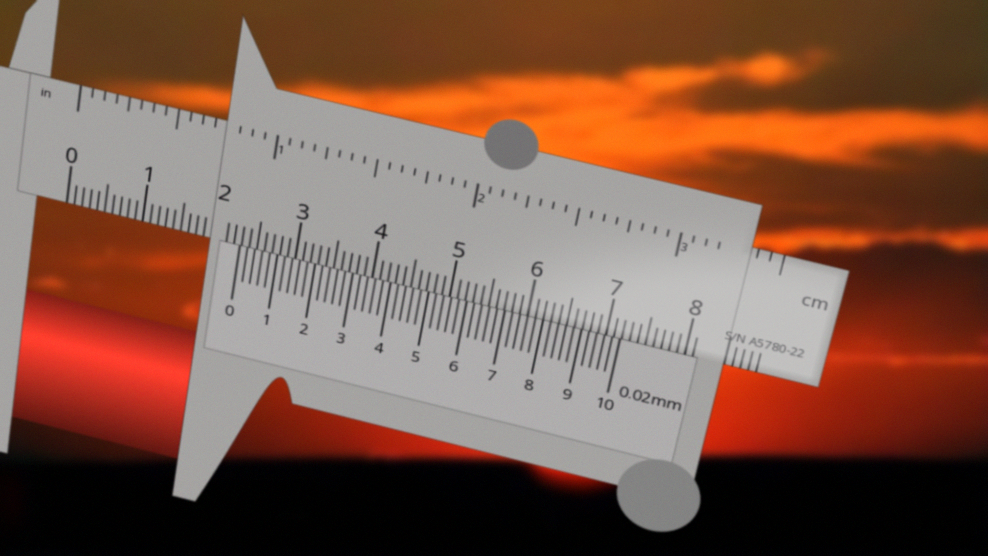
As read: **22.8** mm
